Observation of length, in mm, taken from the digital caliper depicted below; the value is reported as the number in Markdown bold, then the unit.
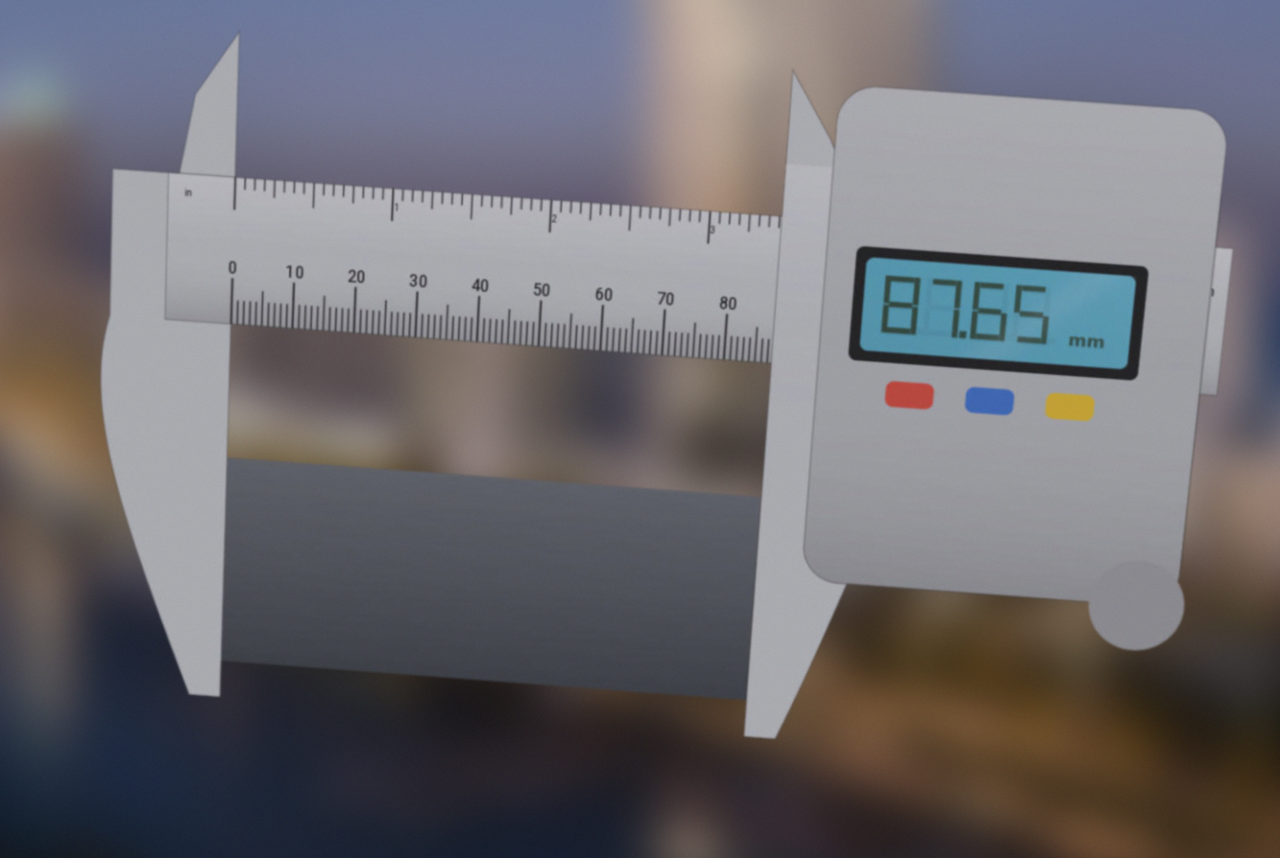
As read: **87.65** mm
